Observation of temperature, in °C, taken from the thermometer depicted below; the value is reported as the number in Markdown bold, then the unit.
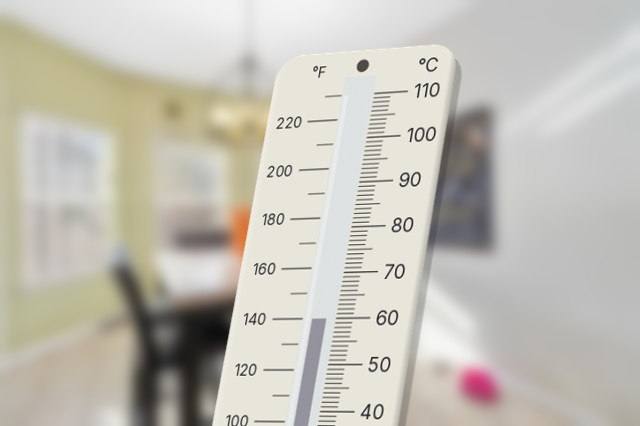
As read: **60** °C
